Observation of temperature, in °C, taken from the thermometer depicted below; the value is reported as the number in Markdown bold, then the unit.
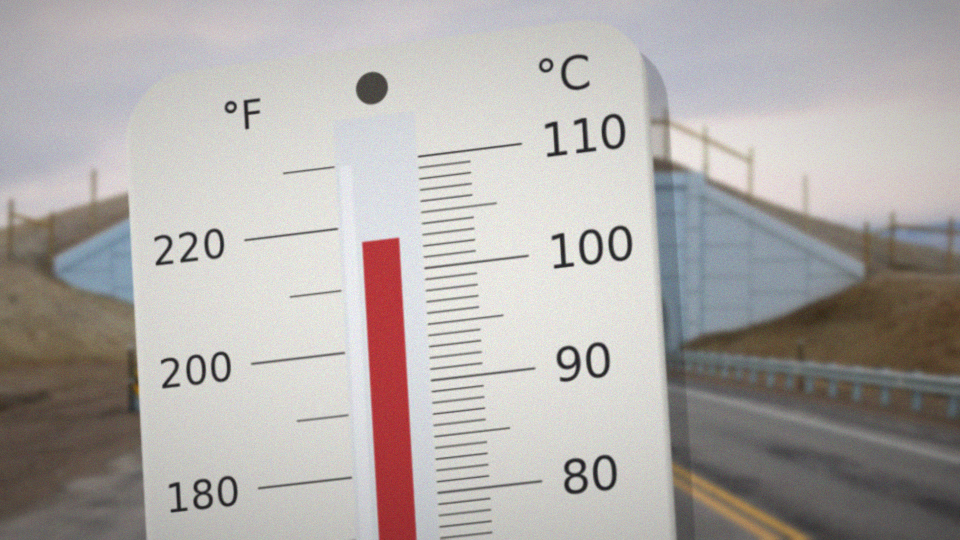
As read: **103** °C
